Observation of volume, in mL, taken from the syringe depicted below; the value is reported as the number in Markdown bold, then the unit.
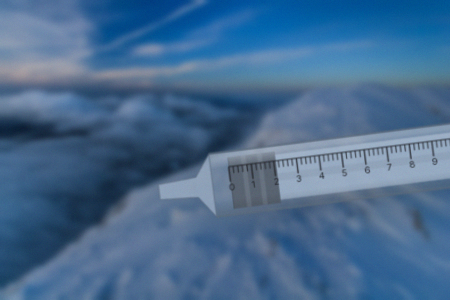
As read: **0** mL
